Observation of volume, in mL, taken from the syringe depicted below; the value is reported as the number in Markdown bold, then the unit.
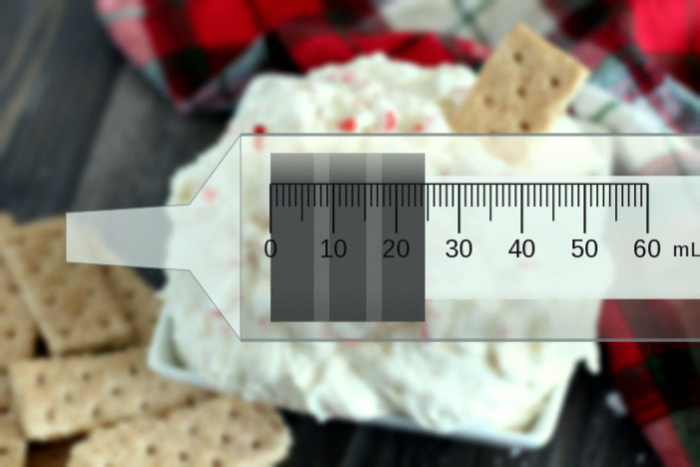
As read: **0** mL
